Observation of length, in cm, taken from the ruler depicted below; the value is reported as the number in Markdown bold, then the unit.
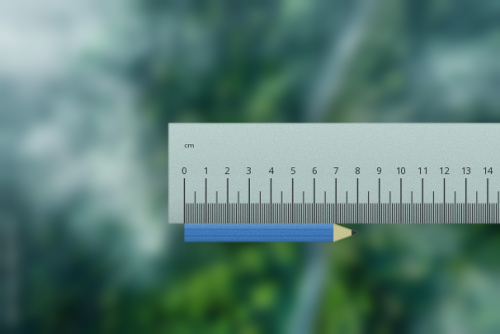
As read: **8** cm
